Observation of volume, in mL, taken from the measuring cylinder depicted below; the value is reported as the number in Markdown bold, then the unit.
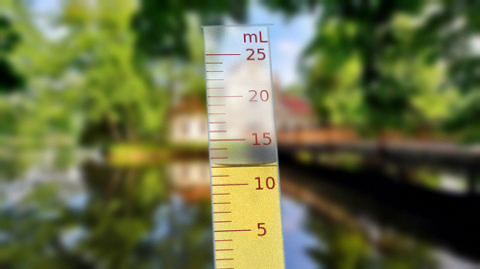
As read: **12** mL
